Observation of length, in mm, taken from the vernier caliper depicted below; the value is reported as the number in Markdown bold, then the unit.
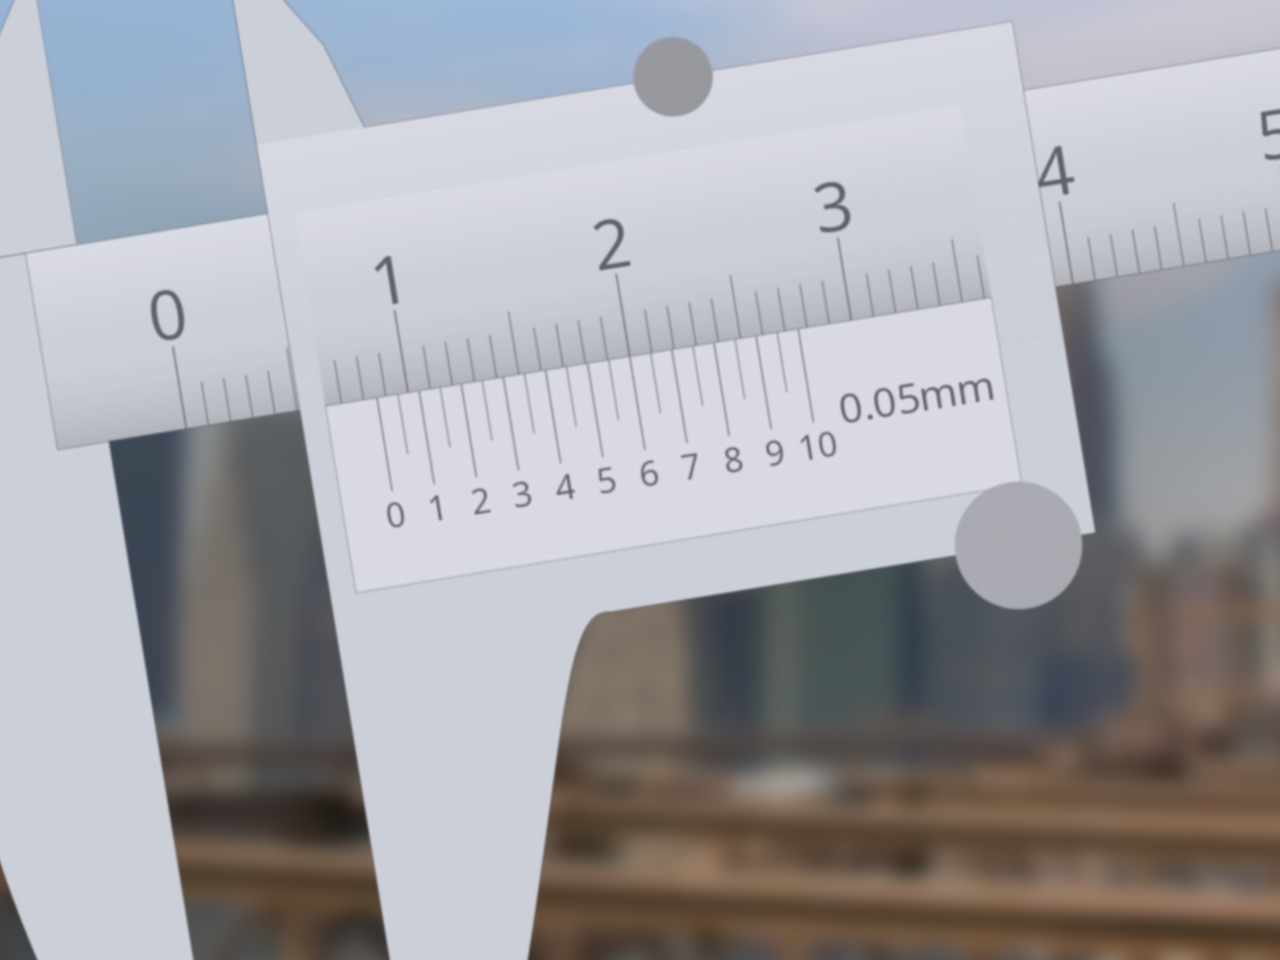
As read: **8.6** mm
